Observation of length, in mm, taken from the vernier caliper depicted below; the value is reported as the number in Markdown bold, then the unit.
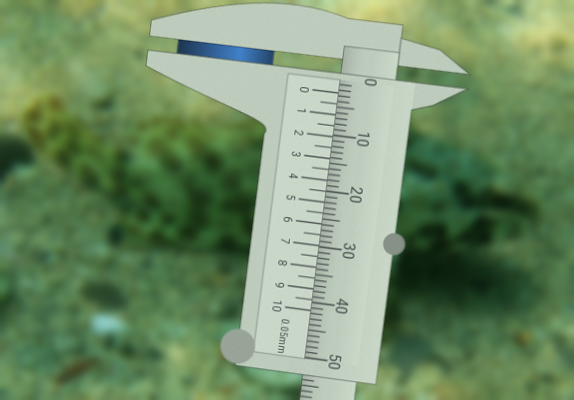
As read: **2.5** mm
